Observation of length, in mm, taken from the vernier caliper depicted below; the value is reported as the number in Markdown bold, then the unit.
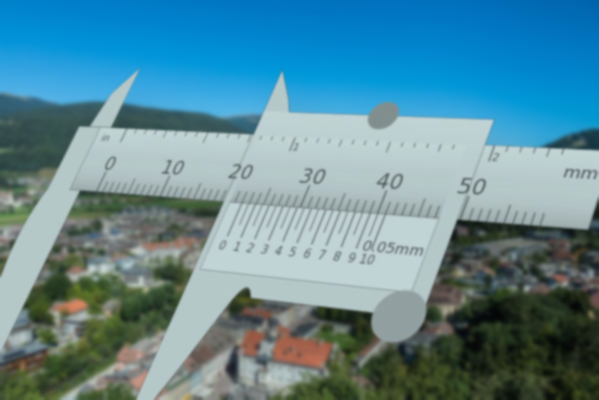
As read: **22.0** mm
